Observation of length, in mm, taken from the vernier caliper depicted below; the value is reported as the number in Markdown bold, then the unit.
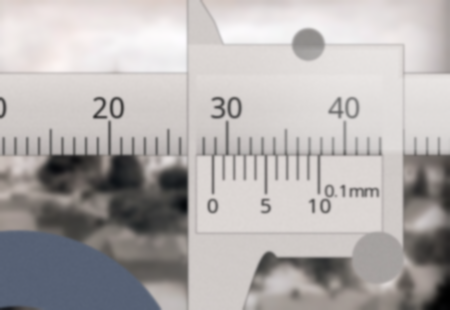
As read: **28.8** mm
